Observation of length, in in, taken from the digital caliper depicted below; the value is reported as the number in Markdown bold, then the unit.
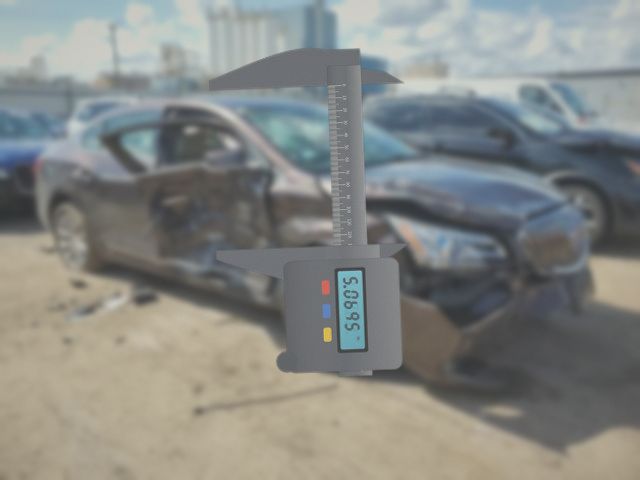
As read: **5.0695** in
